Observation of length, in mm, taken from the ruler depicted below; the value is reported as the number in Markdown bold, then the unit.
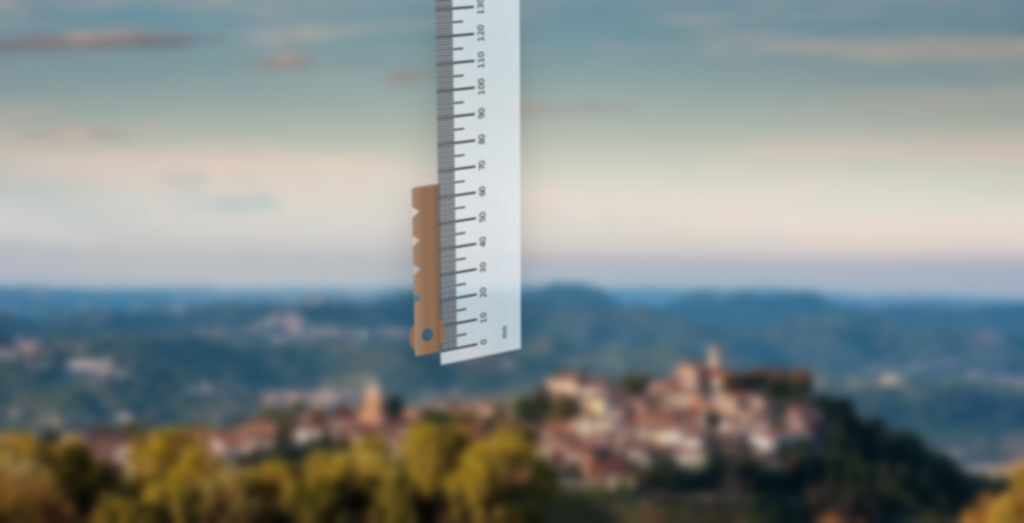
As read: **65** mm
